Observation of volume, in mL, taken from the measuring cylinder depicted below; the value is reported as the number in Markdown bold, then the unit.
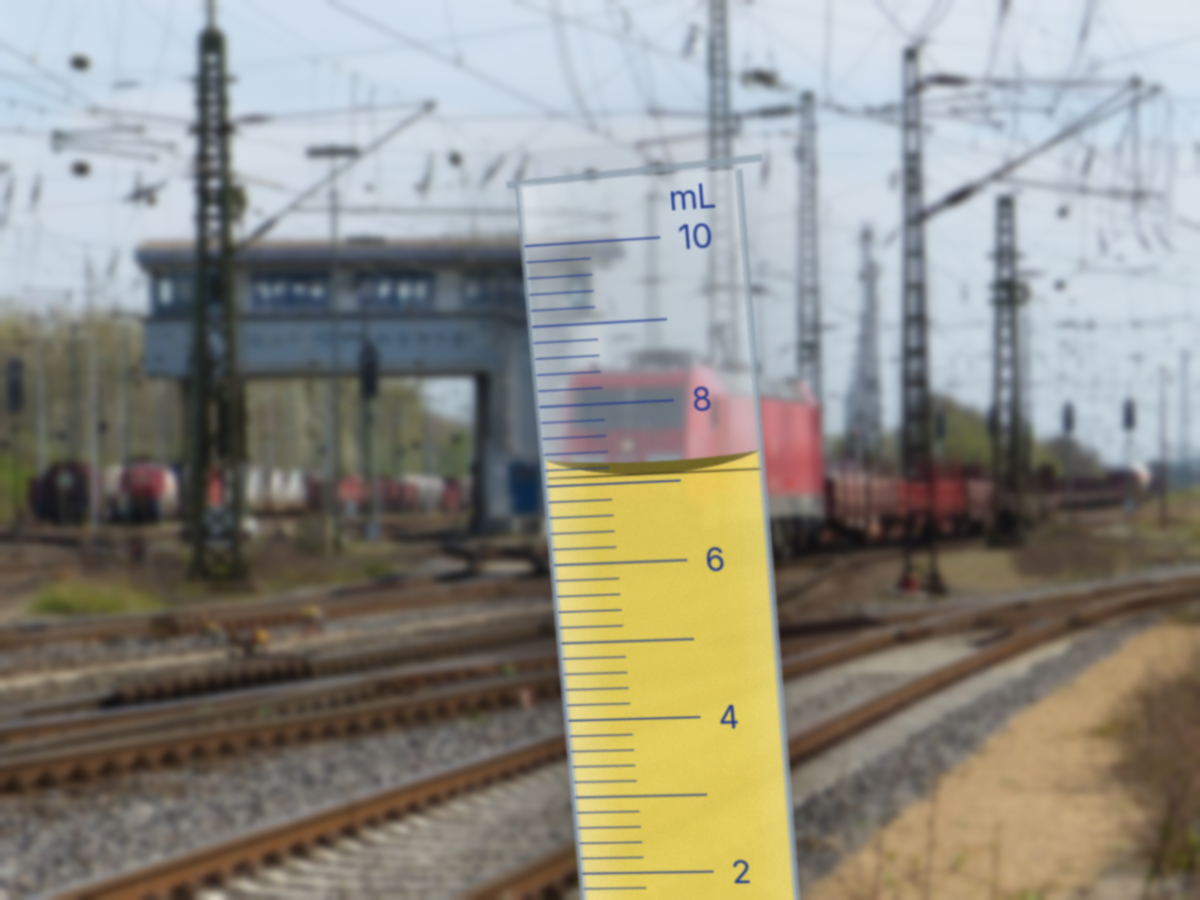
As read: **7.1** mL
